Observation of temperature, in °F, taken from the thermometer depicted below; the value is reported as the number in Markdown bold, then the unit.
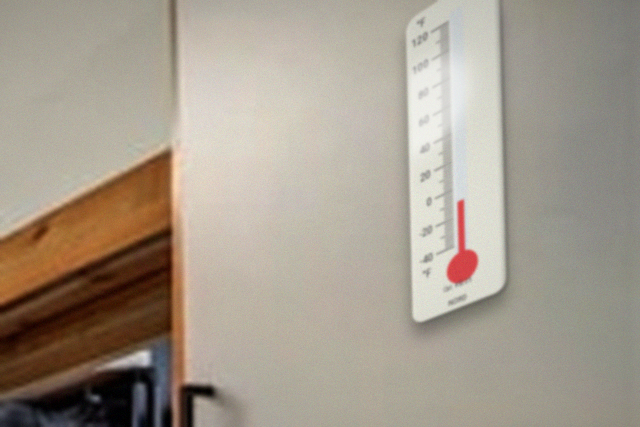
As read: **-10** °F
